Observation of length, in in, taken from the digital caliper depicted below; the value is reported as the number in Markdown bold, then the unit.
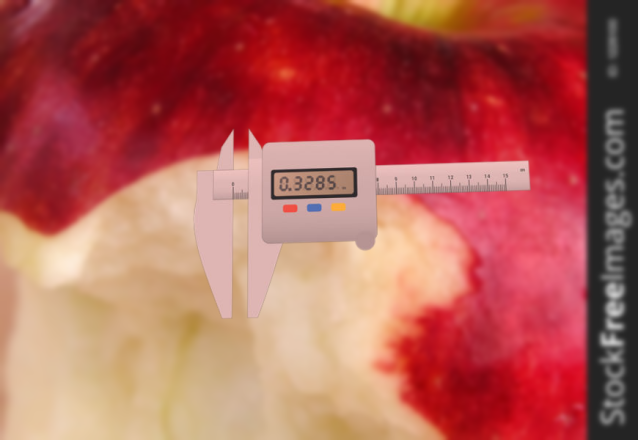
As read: **0.3285** in
